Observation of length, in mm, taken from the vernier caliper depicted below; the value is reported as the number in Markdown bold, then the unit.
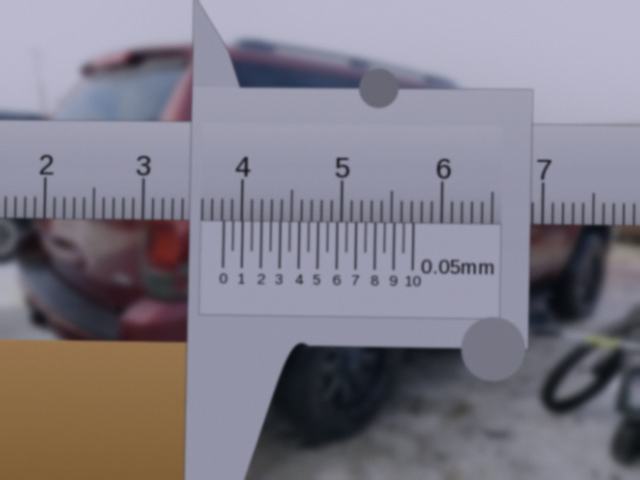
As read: **38.2** mm
